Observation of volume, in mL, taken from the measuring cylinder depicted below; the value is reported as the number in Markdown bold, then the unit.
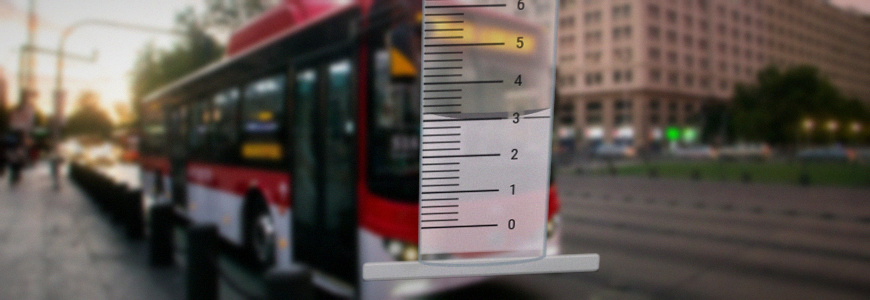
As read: **3** mL
